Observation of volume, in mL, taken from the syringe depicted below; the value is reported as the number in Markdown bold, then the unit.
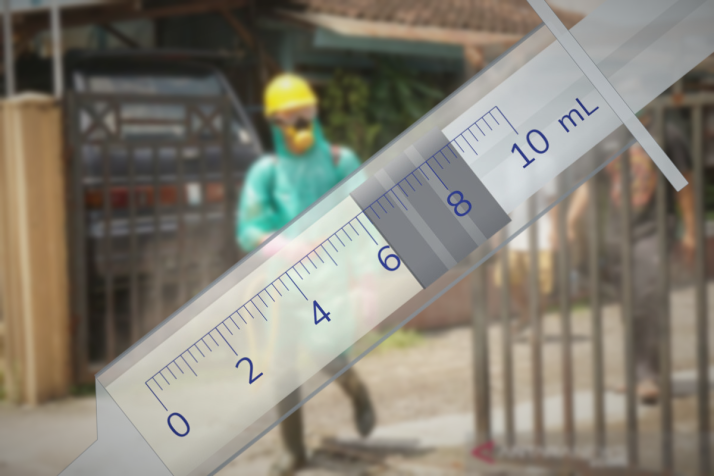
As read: **6.2** mL
